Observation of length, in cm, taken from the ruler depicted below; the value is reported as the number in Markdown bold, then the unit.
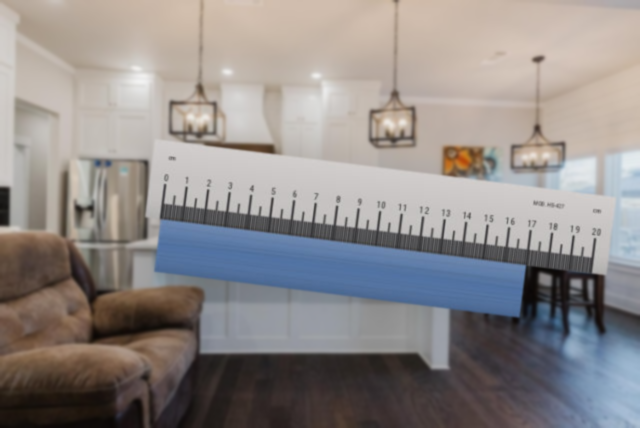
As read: **17** cm
